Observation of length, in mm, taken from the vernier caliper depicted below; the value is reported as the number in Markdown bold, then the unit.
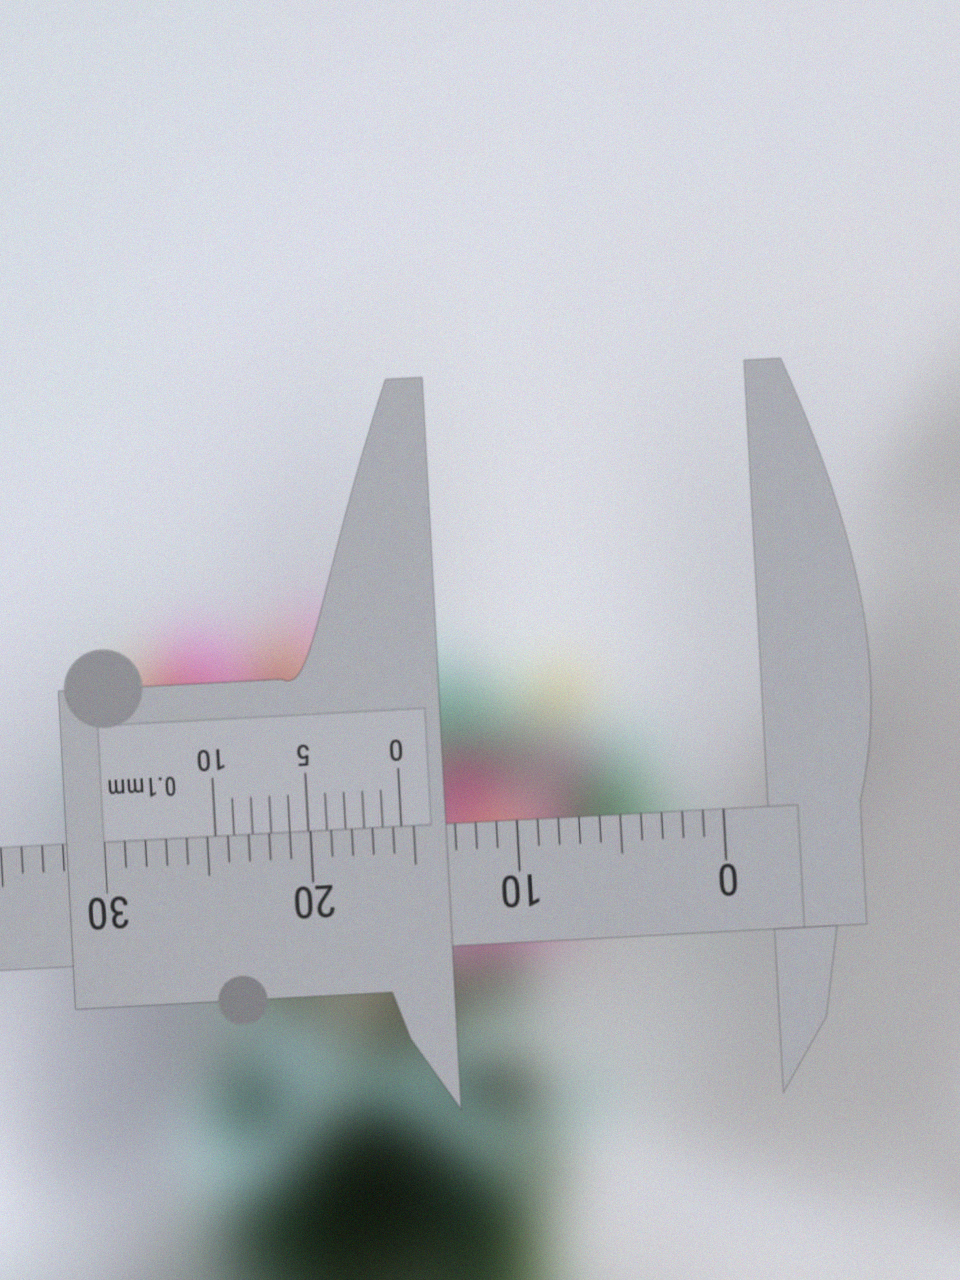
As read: **15.6** mm
